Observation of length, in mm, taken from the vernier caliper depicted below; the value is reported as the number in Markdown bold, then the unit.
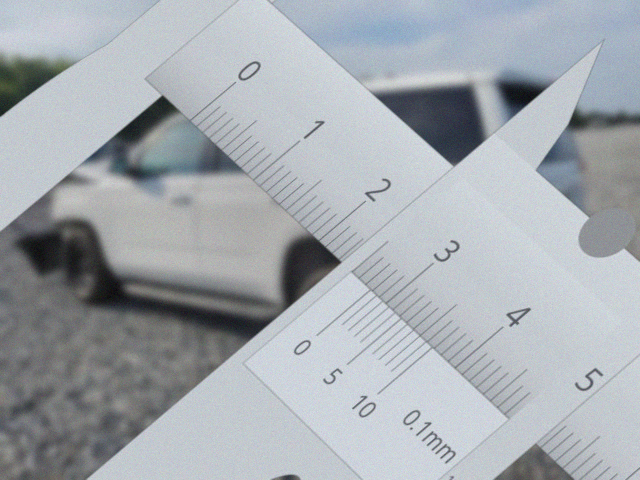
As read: **27.8** mm
